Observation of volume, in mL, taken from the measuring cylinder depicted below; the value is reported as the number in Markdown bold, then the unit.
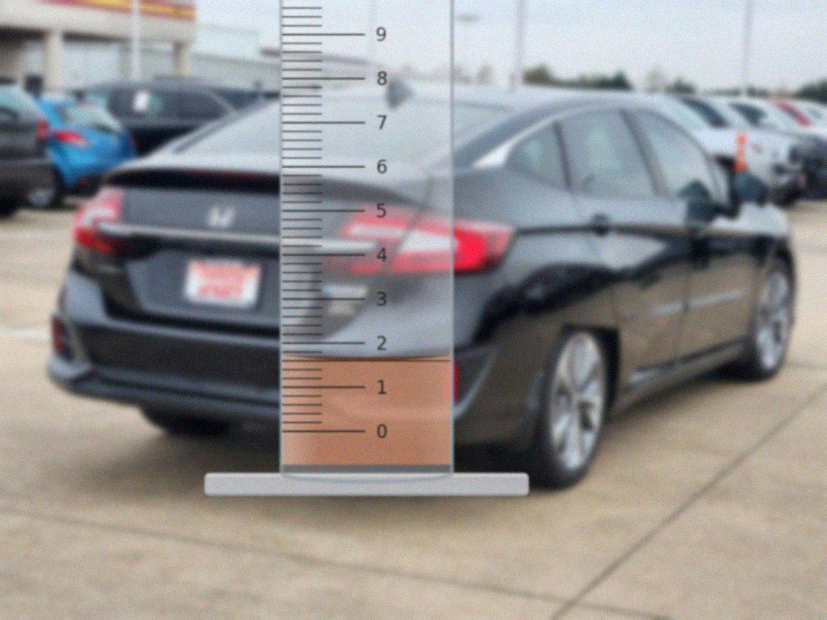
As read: **1.6** mL
